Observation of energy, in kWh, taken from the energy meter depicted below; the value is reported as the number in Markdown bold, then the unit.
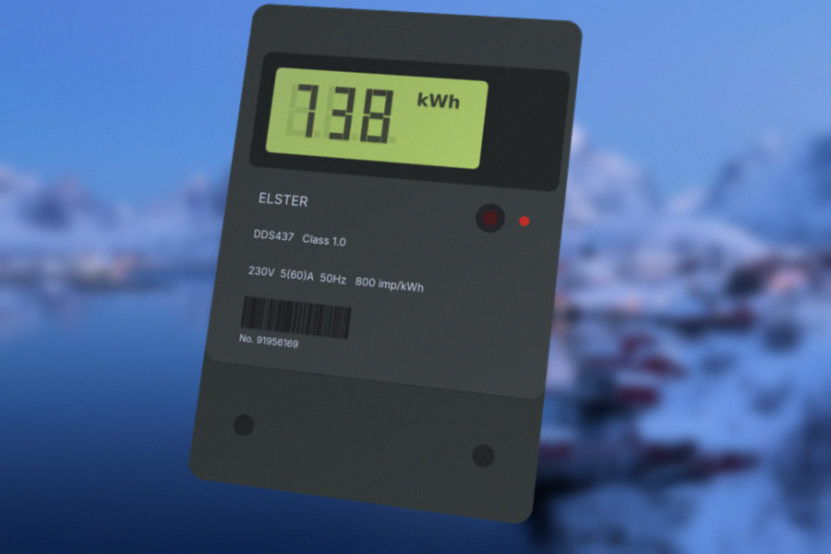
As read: **738** kWh
